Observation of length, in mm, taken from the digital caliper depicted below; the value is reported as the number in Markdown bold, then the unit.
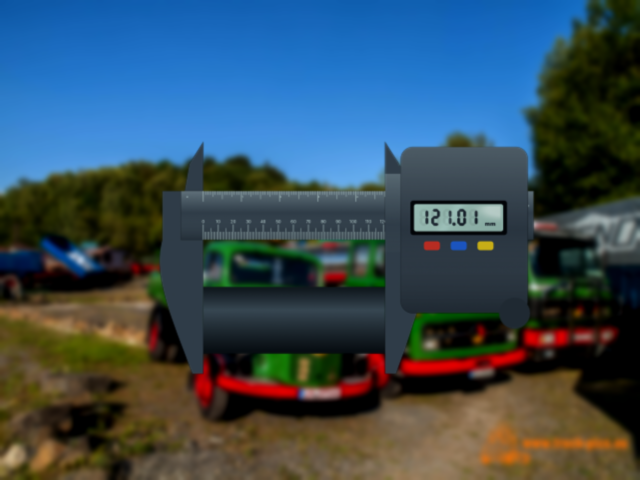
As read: **121.01** mm
